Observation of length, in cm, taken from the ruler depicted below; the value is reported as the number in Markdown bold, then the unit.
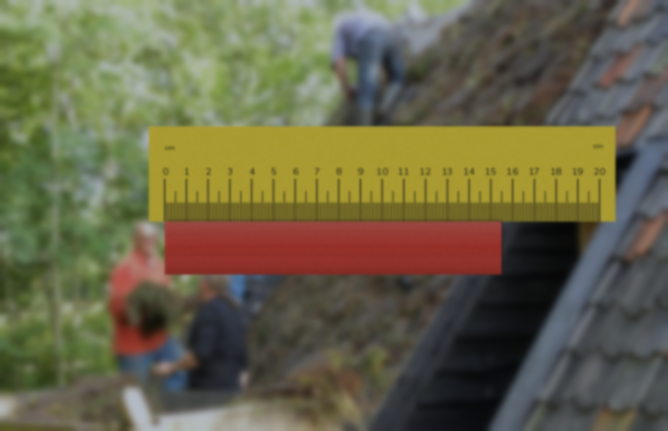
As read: **15.5** cm
